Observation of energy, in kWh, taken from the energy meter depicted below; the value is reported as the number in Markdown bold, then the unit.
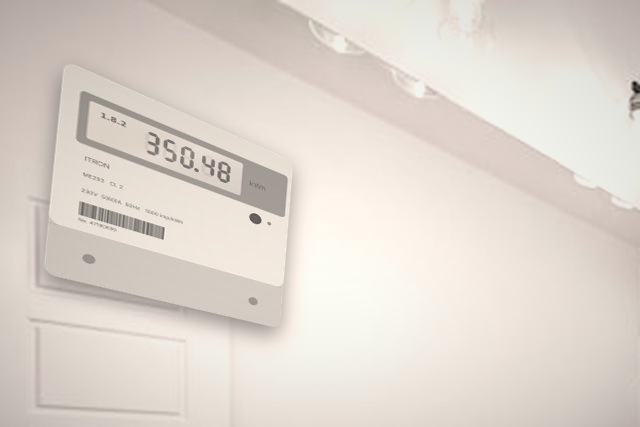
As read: **350.48** kWh
